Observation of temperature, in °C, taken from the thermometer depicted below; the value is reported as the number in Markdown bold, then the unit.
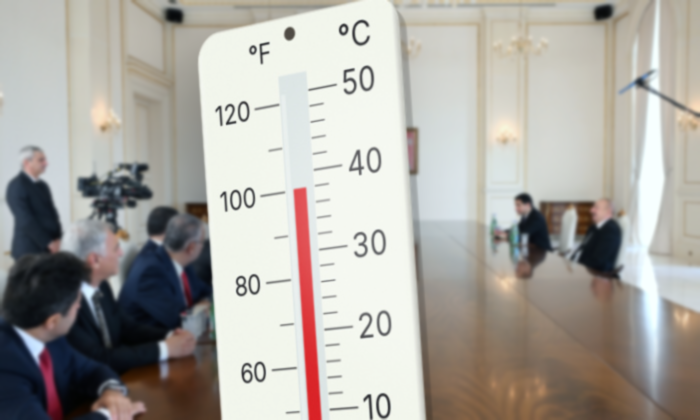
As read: **38** °C
